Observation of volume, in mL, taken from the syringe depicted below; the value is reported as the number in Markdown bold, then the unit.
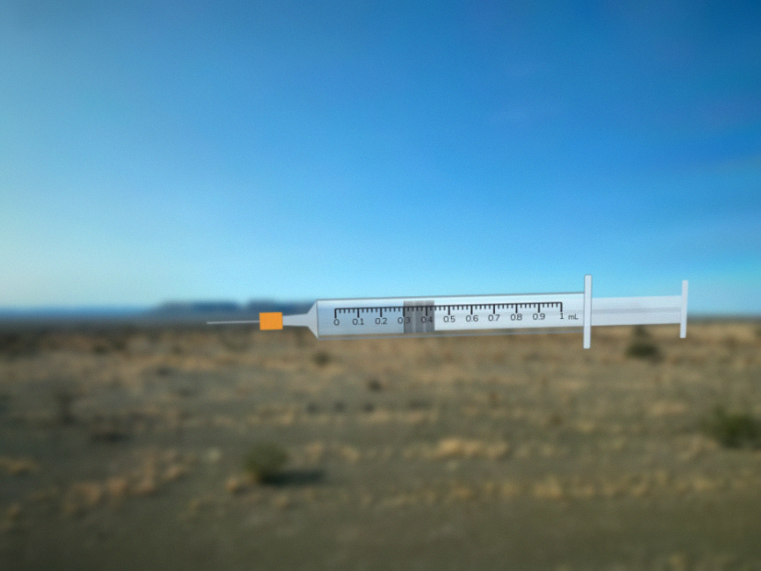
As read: **0.3** mL
